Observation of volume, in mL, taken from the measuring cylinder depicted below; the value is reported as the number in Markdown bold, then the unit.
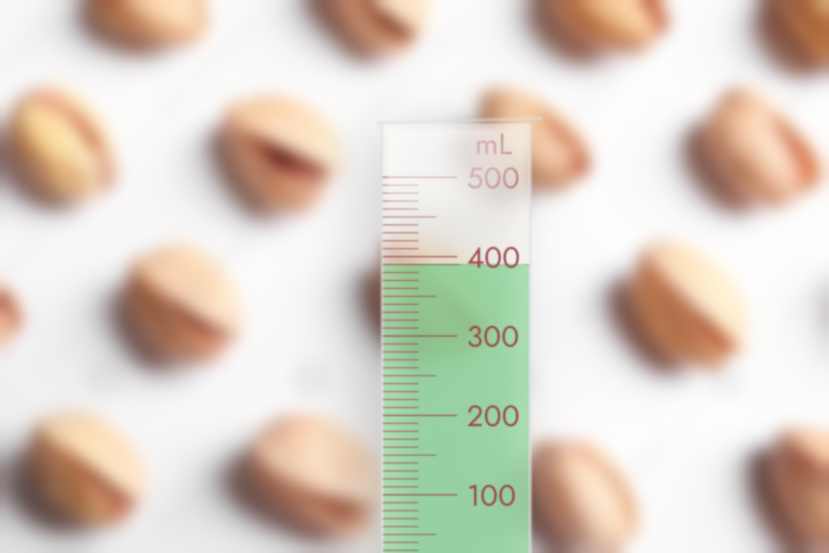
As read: **390** mL
